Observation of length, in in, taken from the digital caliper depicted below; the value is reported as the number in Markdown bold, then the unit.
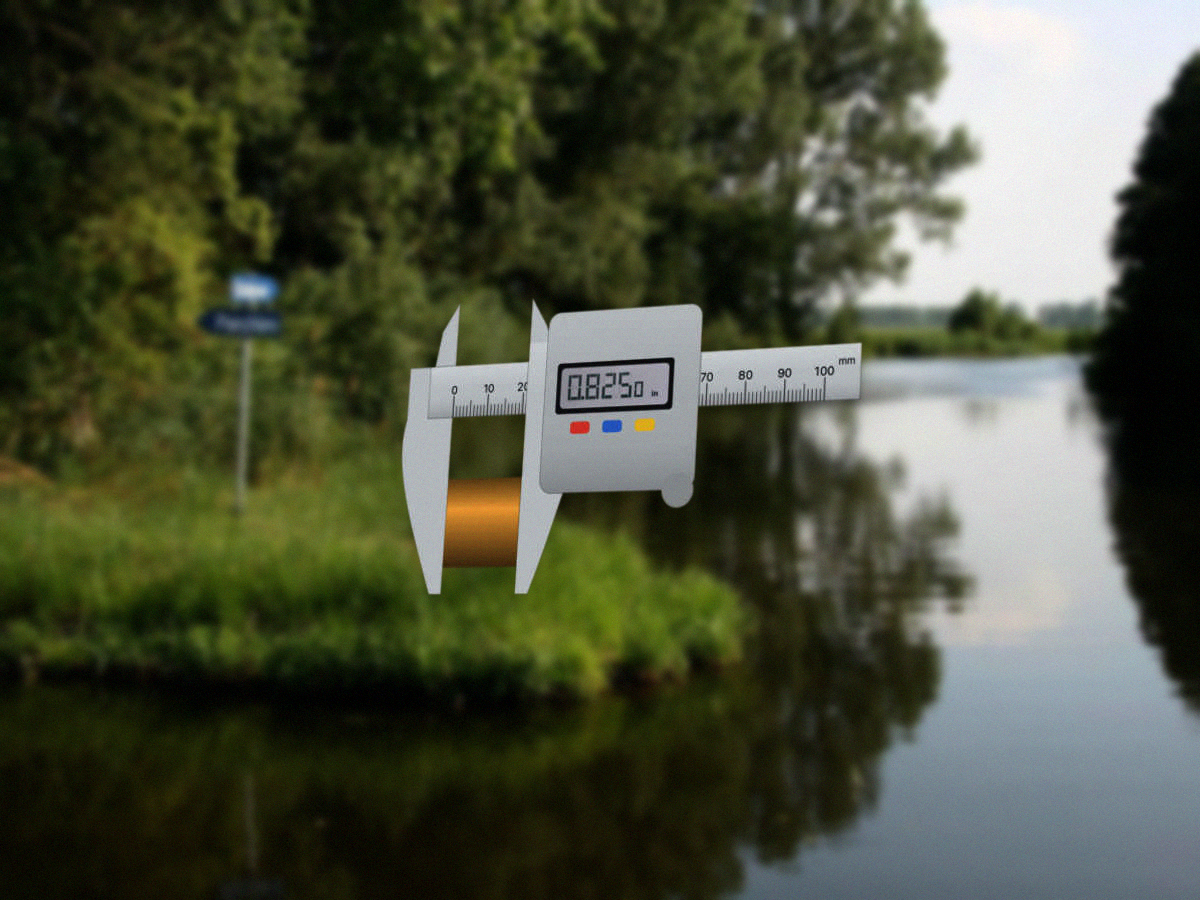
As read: **0.8250** in
